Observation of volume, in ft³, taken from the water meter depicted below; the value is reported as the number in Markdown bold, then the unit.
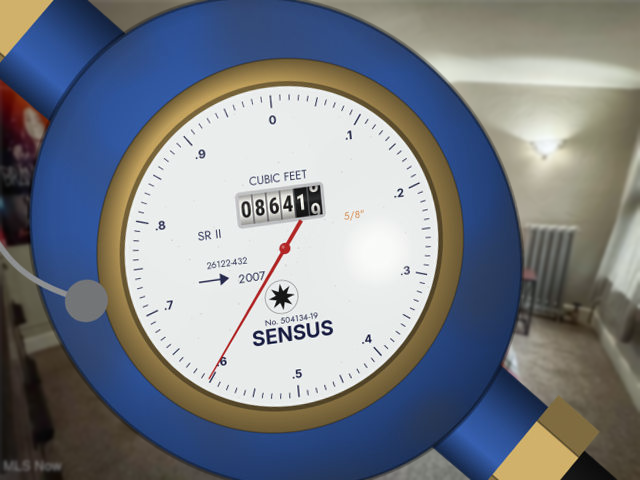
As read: **86418.60** ft³
